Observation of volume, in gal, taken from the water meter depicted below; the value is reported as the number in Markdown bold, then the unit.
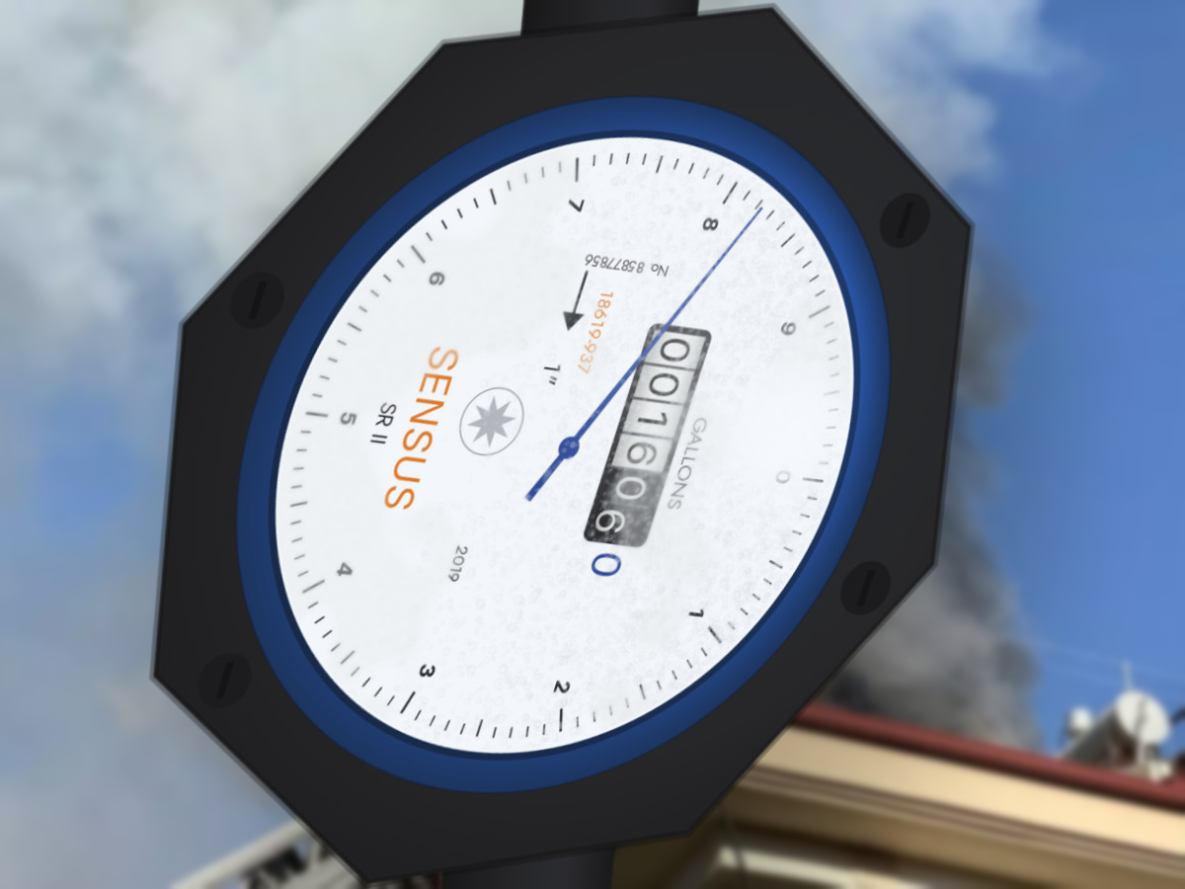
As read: **16058.2** gal
